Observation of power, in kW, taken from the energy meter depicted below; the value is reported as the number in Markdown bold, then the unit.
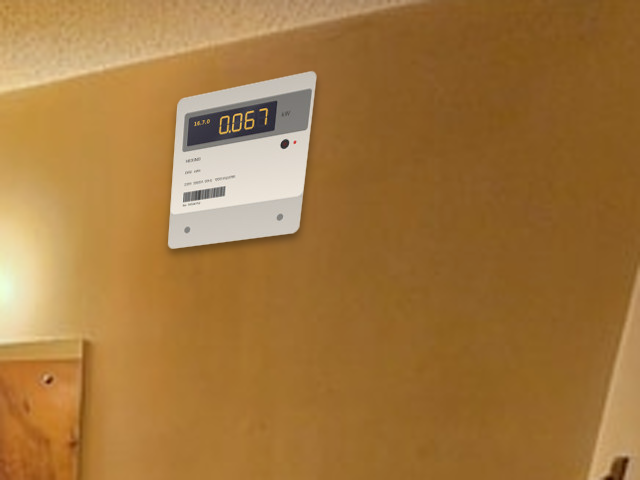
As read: **0.067** kW
